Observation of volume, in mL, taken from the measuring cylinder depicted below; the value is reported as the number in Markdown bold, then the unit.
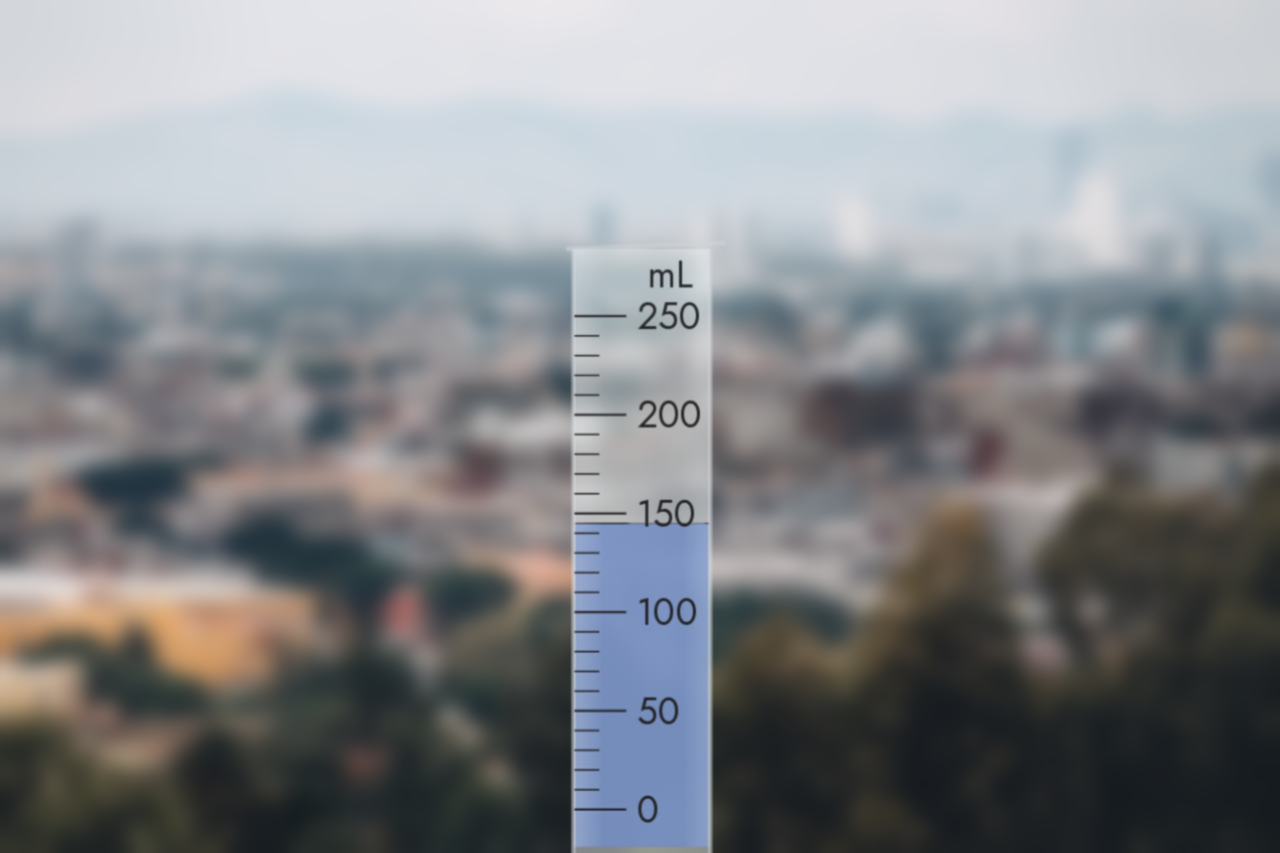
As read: **145** mL
